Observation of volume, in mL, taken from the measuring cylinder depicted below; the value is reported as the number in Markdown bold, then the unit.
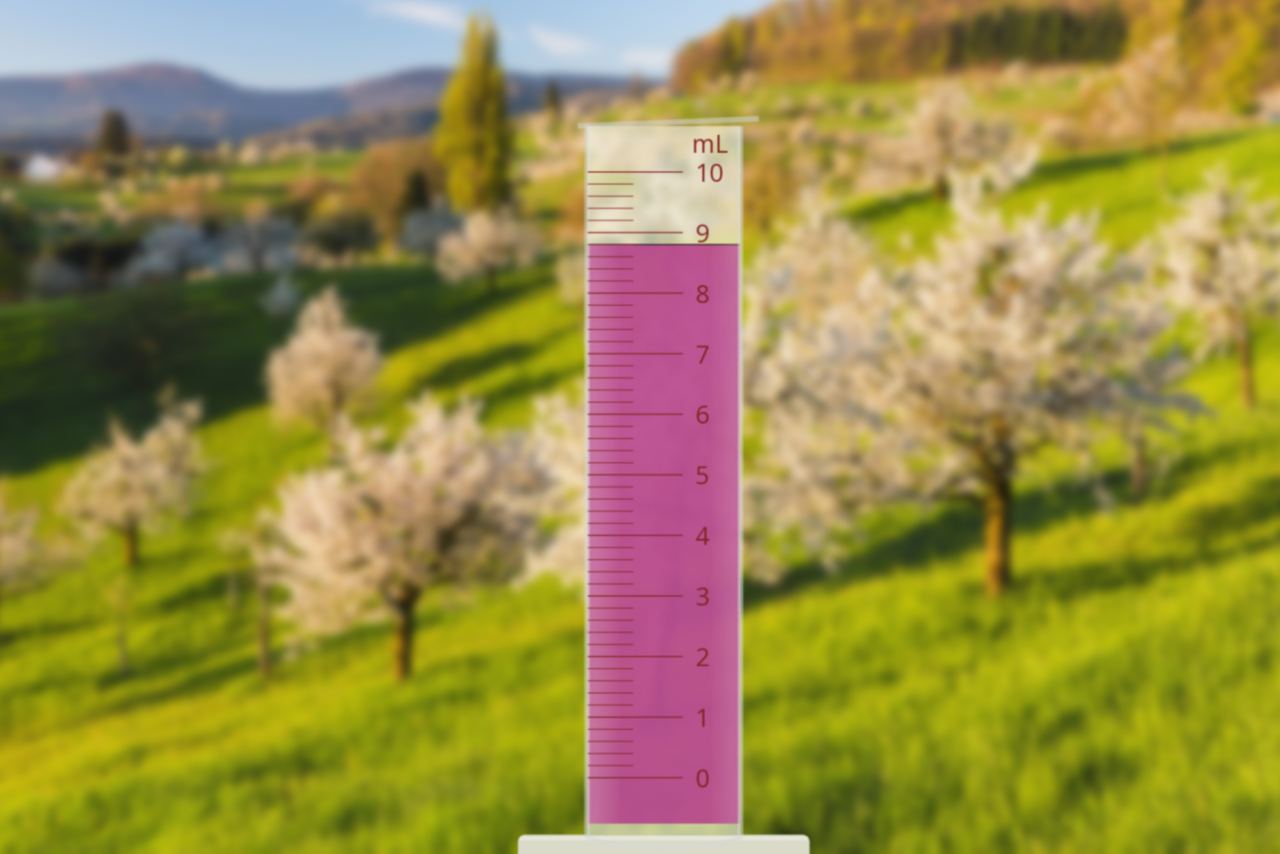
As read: **8.8** mL
